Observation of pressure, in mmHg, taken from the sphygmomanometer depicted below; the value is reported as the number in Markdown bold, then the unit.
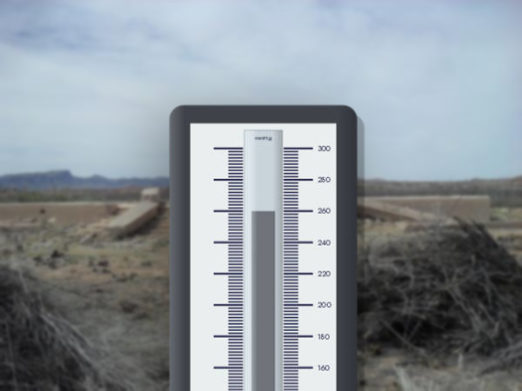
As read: **260** mmHg
